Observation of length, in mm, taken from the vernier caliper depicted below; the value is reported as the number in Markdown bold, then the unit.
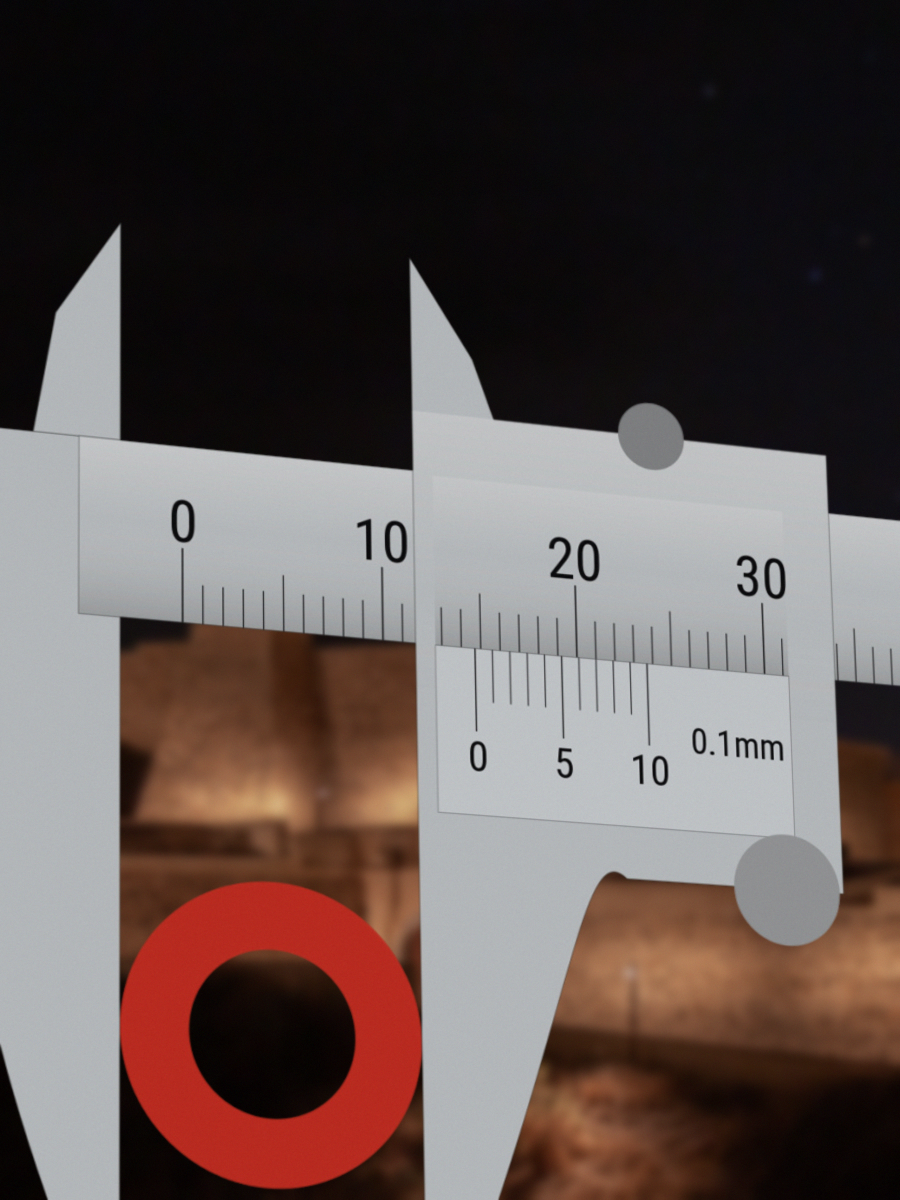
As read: **14.7** mm
